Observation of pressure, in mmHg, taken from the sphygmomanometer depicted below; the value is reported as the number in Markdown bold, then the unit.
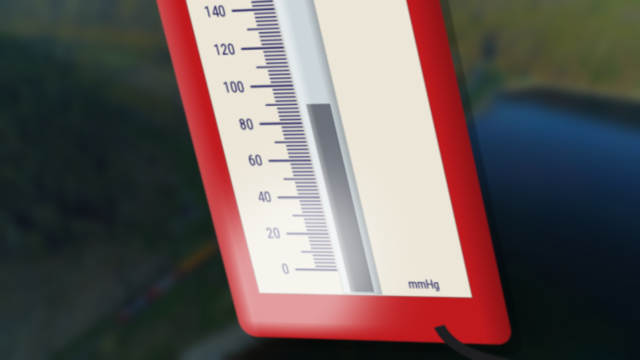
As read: **90** mmHg
